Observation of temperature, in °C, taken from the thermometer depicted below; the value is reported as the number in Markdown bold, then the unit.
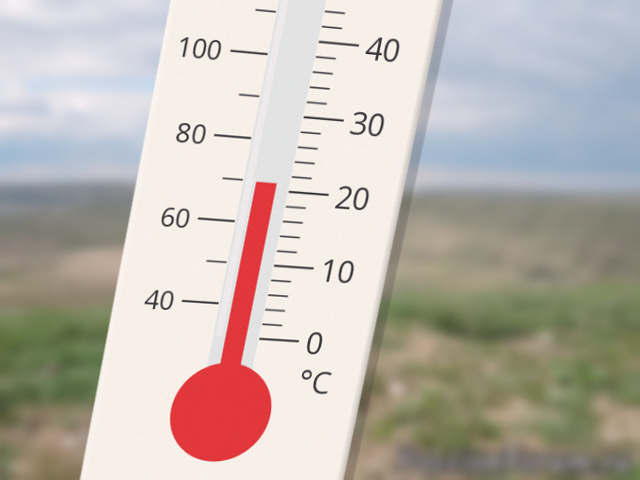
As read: **21** °C
